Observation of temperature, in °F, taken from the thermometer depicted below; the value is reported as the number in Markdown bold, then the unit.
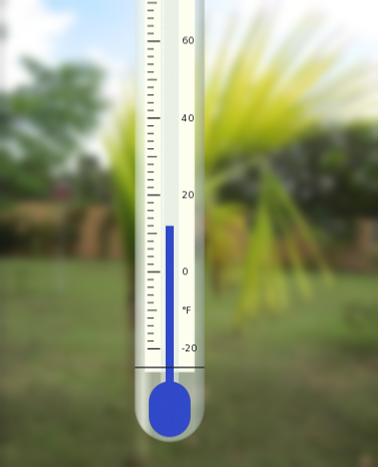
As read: **12** °F
